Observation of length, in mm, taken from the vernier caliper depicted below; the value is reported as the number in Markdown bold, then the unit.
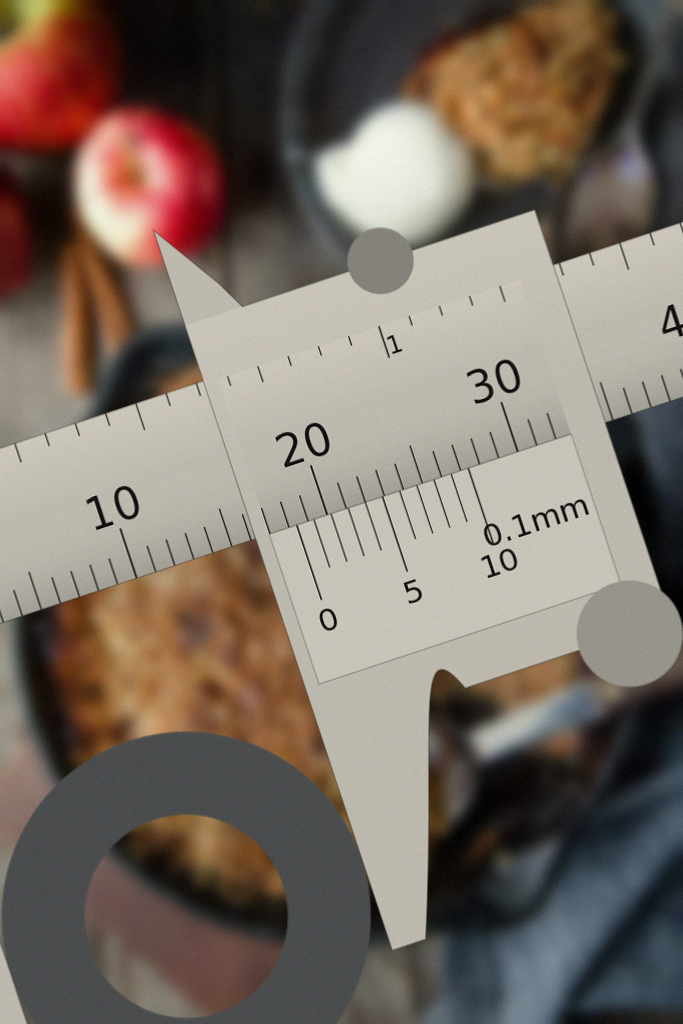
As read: **18.4** mm
